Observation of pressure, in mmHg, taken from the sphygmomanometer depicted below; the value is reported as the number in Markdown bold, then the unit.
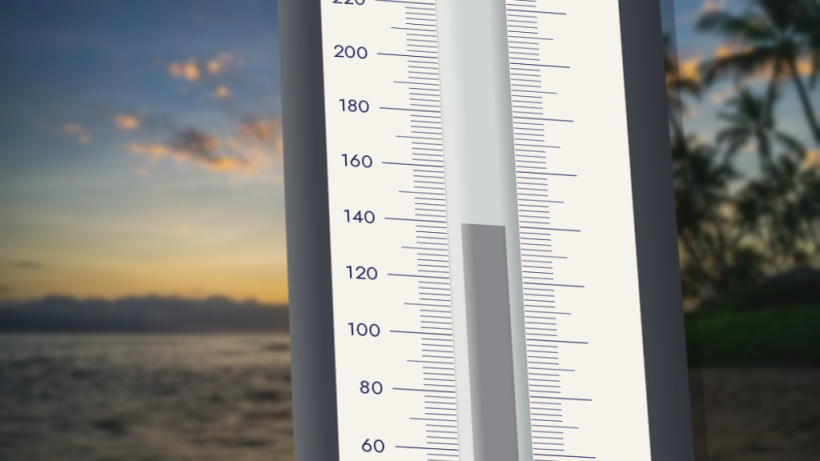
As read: **140** mmHg
